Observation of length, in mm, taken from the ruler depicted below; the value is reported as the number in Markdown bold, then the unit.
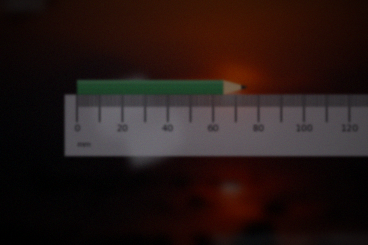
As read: **75** mm
